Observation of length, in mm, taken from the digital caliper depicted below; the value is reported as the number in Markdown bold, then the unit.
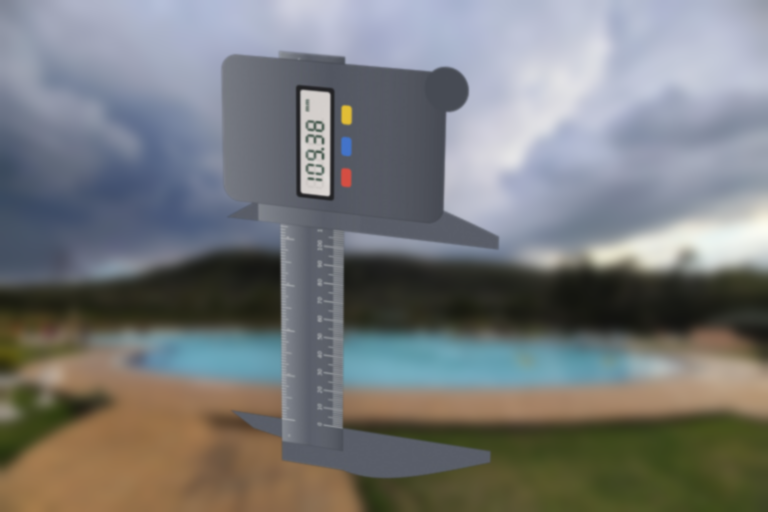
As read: **109.38** mm
